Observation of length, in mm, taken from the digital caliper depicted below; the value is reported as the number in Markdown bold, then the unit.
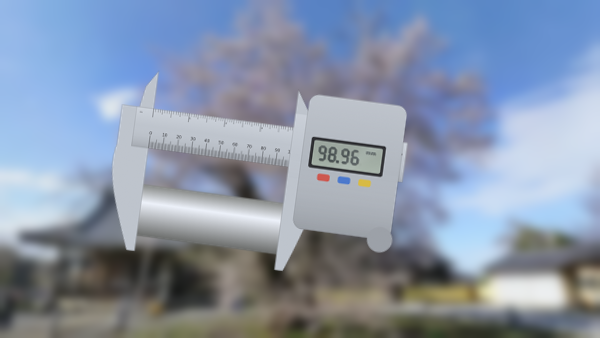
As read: **98.96** mm
